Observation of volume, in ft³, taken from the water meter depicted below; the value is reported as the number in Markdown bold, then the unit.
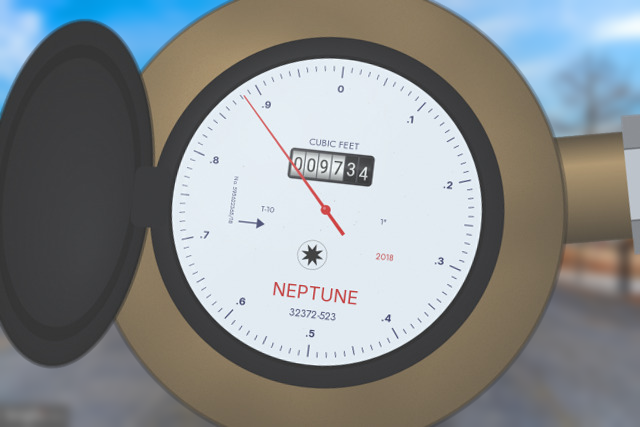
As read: **9733.88** ft³
